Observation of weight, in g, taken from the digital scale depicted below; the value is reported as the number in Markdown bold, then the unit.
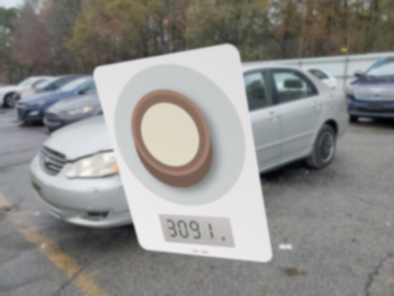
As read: **3091** g
